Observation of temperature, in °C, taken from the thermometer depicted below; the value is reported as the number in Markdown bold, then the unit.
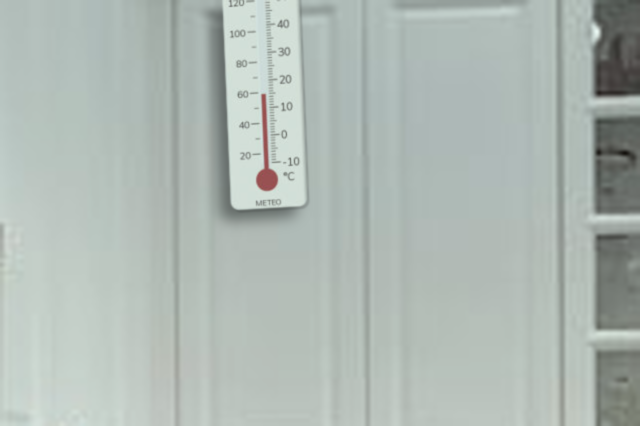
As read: **15** °C
